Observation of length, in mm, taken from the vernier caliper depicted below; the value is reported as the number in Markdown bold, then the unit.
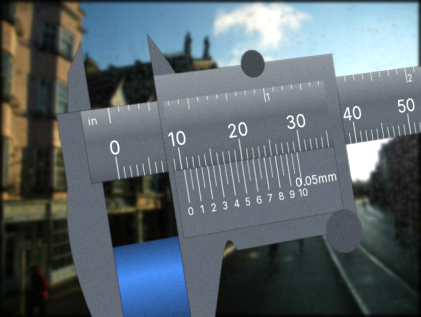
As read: **10.4** mm
